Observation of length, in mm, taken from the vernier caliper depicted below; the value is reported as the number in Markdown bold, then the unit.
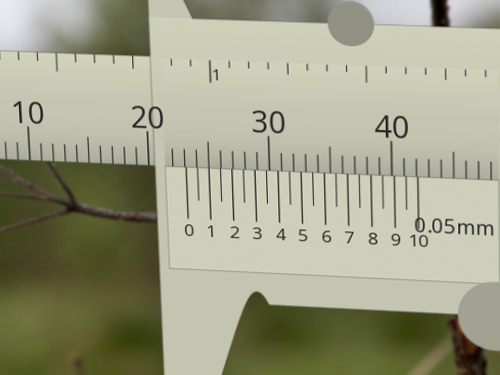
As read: **23.1** mm
